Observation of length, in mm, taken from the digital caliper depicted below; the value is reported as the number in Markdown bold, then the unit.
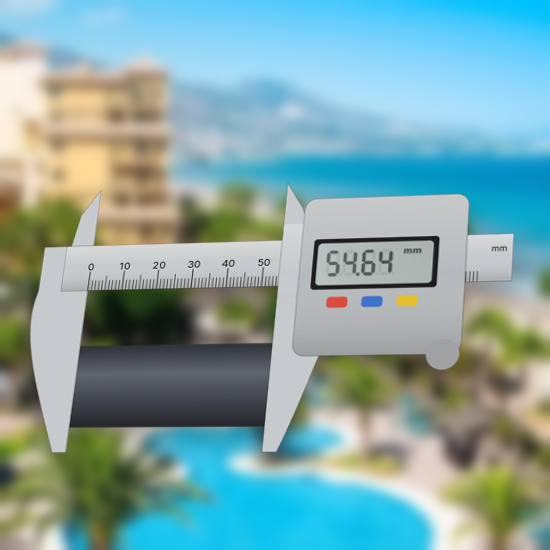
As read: **54.64** mm
